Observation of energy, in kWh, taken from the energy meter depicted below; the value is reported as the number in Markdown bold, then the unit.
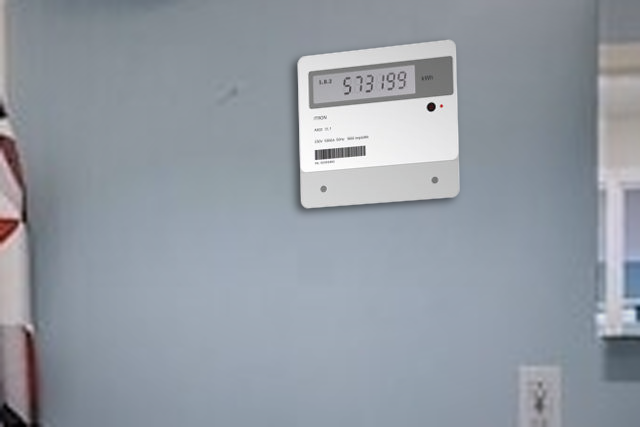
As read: **573199** kWh
